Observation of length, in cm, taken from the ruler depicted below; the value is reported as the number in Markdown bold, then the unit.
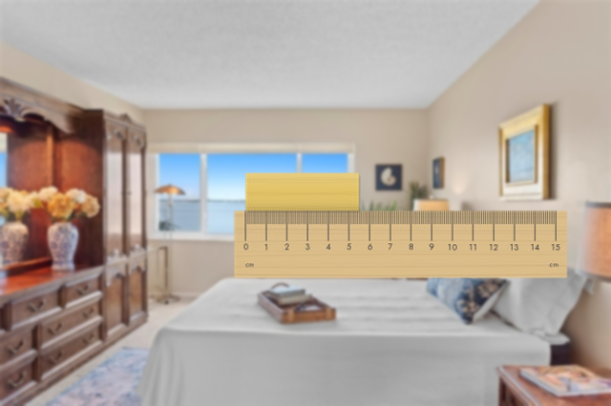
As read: **5.5** cm
